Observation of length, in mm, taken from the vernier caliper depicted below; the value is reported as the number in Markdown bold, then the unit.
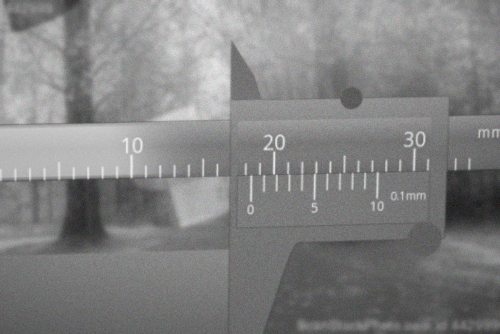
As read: **18.4** mm
